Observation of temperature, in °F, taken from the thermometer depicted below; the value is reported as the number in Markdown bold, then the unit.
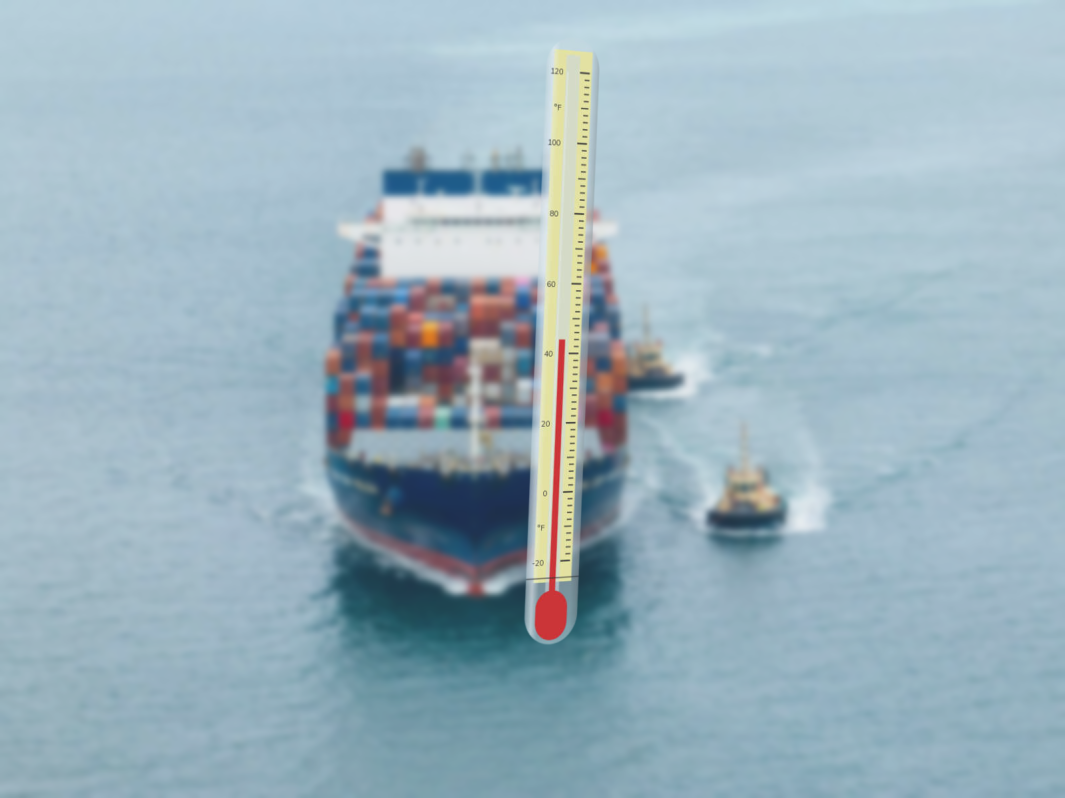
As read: **44** °F
